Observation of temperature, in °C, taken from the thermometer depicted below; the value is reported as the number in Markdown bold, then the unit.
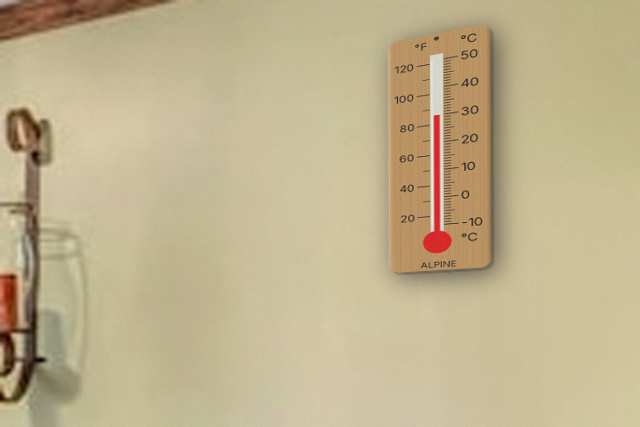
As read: **30** °C
